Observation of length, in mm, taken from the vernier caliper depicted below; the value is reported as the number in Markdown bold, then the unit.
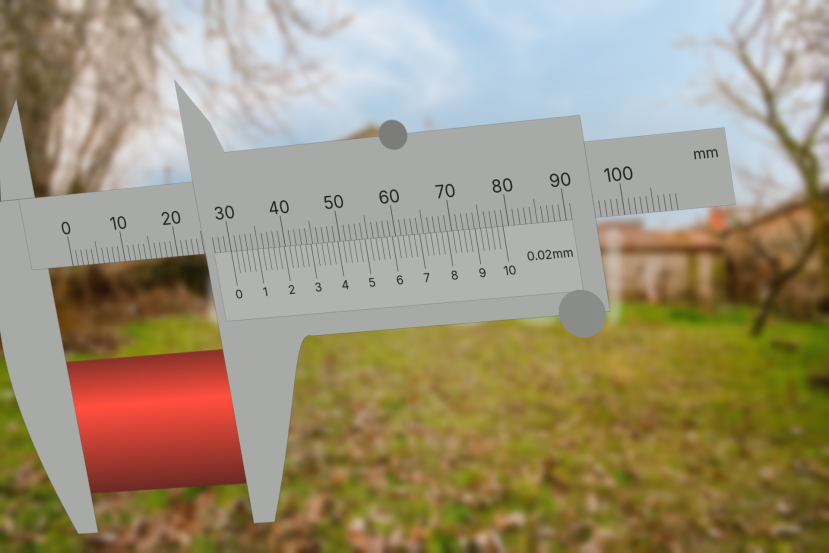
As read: **30.0** mm
